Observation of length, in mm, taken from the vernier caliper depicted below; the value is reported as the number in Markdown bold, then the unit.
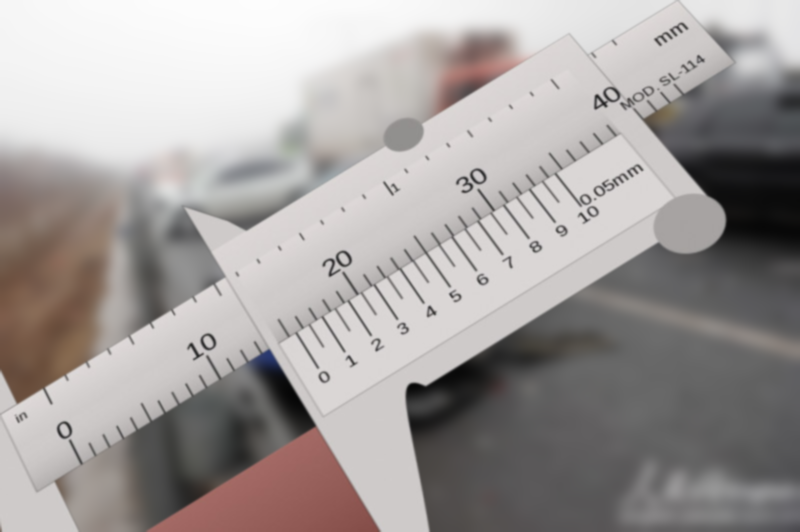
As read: **15.5** mm
